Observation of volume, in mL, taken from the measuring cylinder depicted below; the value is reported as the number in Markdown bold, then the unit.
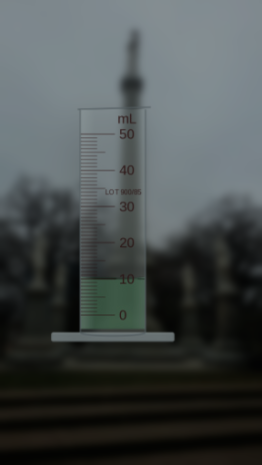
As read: **10** mL
